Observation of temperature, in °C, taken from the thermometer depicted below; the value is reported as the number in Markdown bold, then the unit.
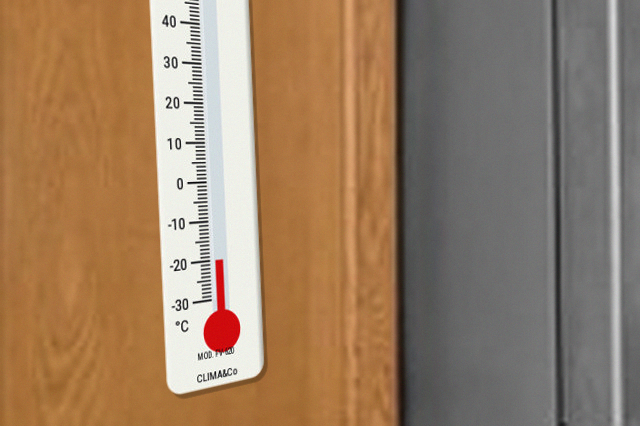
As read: **-20** °C
